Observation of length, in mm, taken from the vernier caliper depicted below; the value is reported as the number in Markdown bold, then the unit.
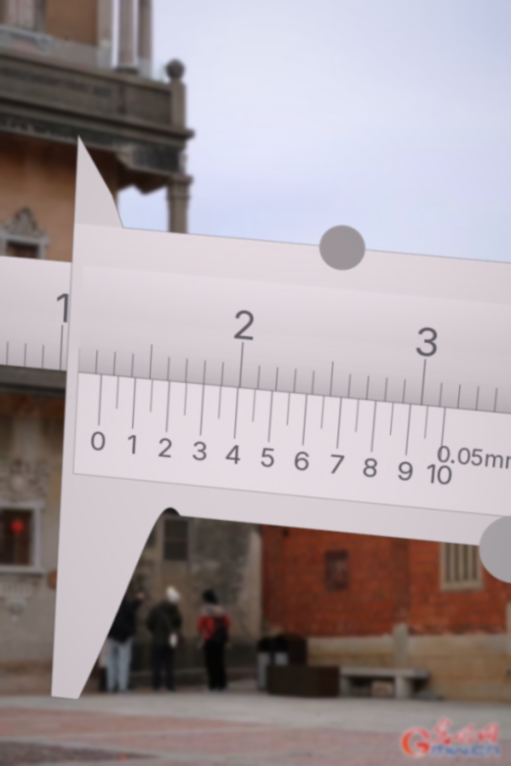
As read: **12.3** mm
